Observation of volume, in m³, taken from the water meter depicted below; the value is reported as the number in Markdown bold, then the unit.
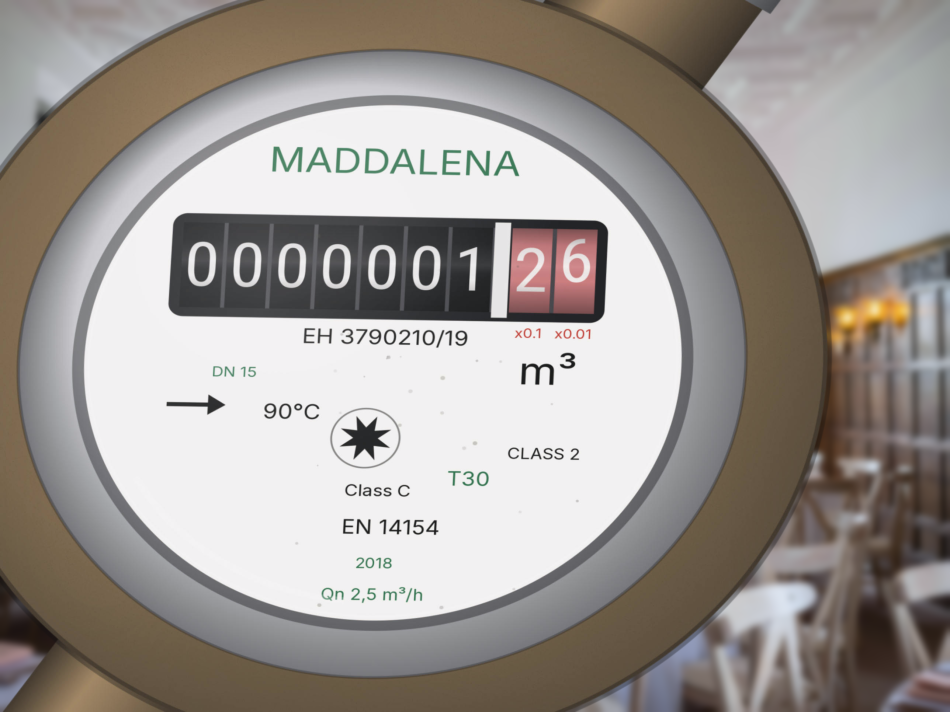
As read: **1.26** m³
